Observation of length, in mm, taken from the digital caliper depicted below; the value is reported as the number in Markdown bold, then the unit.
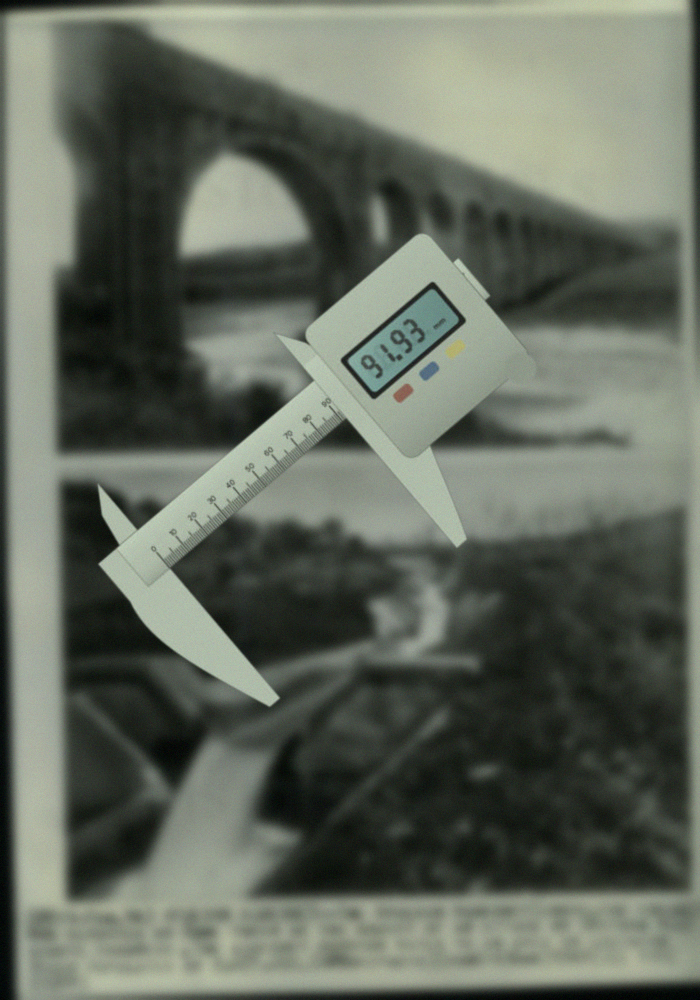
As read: **91.93** mm
